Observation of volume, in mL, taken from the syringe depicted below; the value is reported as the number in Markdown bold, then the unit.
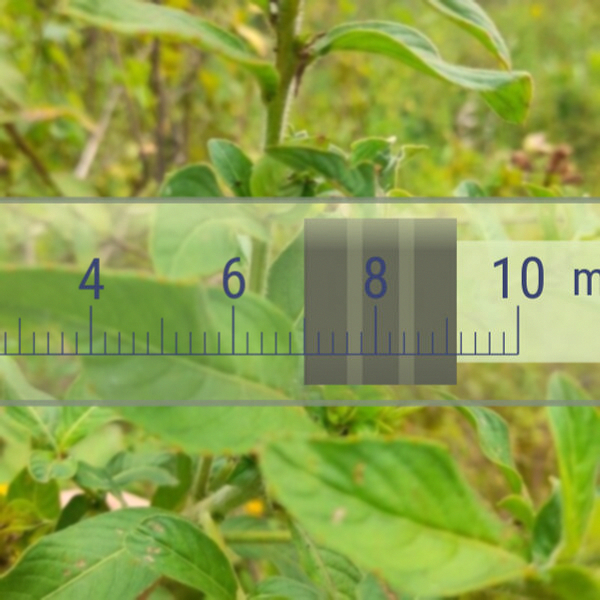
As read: **7** mL
